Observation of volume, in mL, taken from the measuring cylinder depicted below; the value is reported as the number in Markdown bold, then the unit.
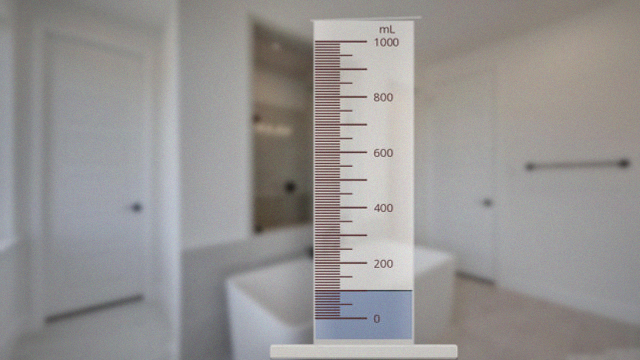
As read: **100** mL
